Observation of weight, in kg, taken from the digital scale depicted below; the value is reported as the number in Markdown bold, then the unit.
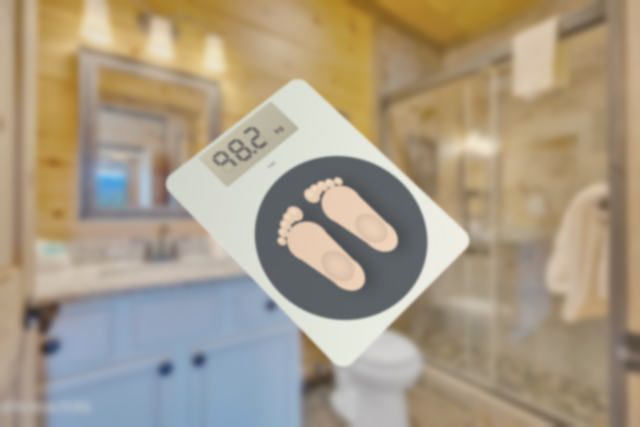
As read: **98.2** kg
